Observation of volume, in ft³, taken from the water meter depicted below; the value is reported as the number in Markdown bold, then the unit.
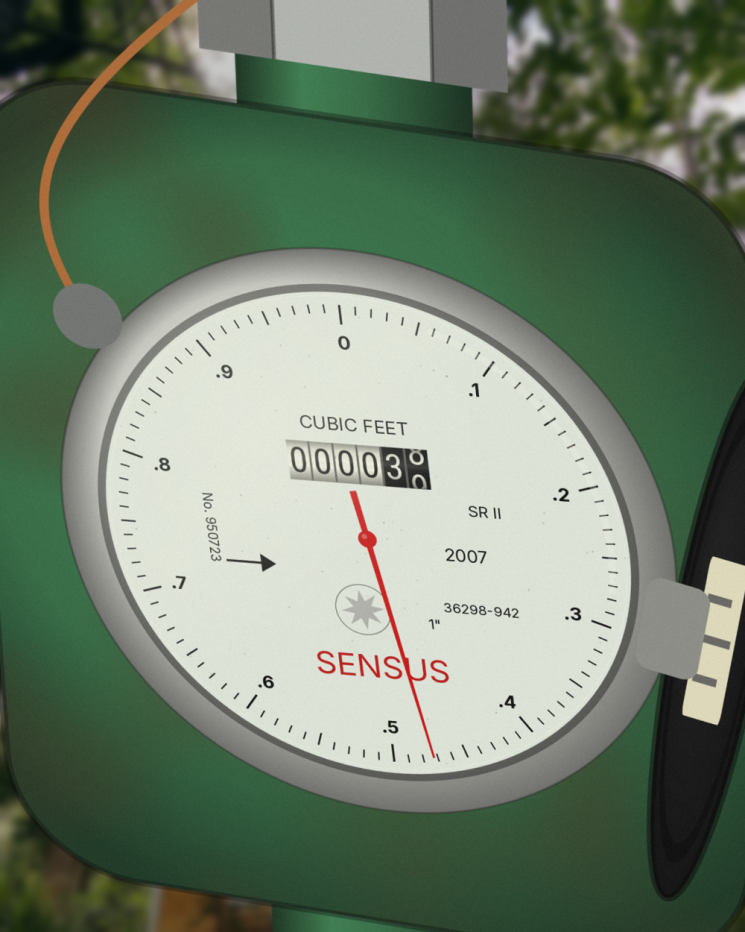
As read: **38.47** ft³
